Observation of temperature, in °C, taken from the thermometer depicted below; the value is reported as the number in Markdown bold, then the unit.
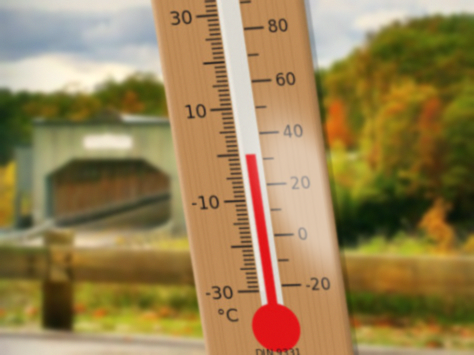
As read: **0** °C
